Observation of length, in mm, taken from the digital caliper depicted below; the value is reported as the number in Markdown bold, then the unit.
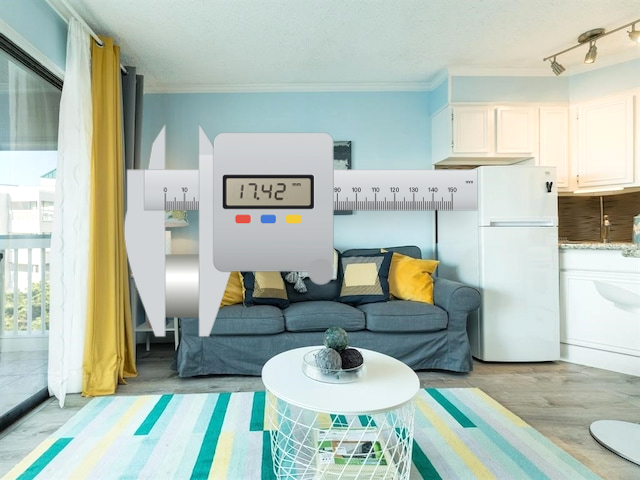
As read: **17.42** mm
